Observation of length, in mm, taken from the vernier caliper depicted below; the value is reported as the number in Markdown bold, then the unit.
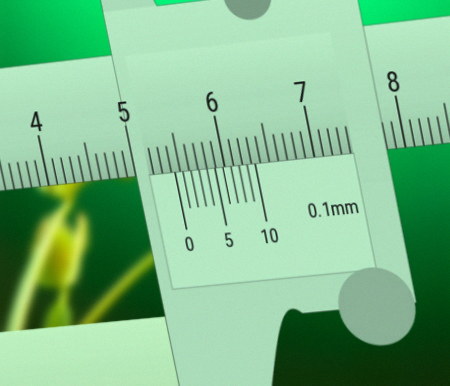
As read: **54.4** mm
